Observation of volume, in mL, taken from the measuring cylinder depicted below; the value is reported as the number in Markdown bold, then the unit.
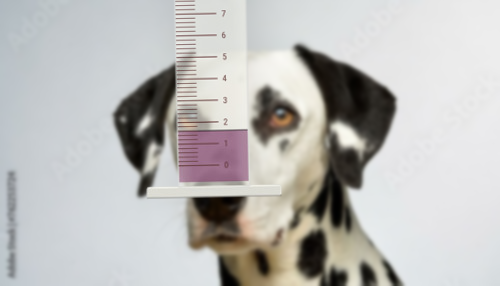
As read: **1.6** mL
